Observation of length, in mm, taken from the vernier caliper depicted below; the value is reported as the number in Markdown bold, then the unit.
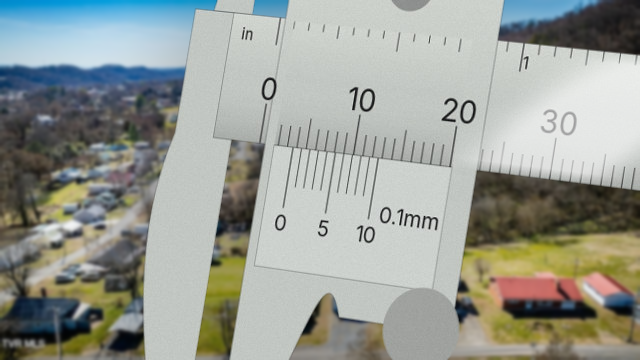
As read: **3.6** mm
